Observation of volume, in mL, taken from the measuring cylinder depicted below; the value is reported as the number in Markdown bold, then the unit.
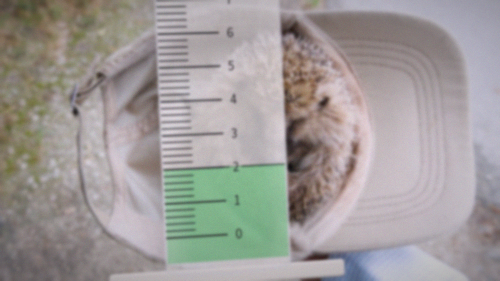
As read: **2** mL
